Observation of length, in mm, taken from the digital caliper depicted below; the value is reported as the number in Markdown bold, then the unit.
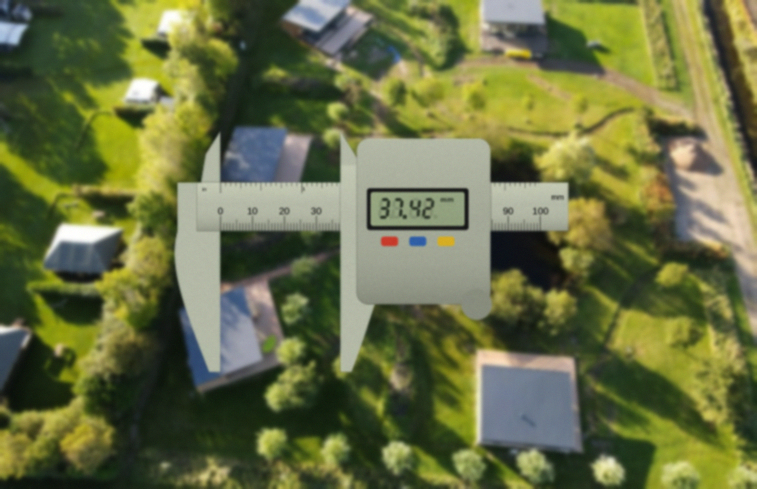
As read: **37.42** mm
